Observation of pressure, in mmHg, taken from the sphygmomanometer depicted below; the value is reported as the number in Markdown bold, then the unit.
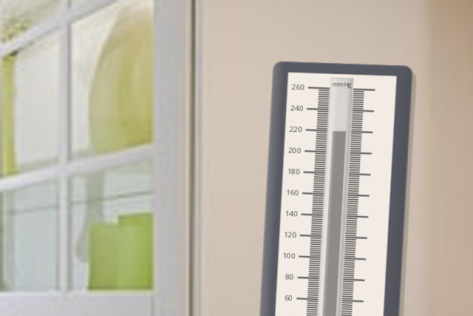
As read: **220** mmHg
